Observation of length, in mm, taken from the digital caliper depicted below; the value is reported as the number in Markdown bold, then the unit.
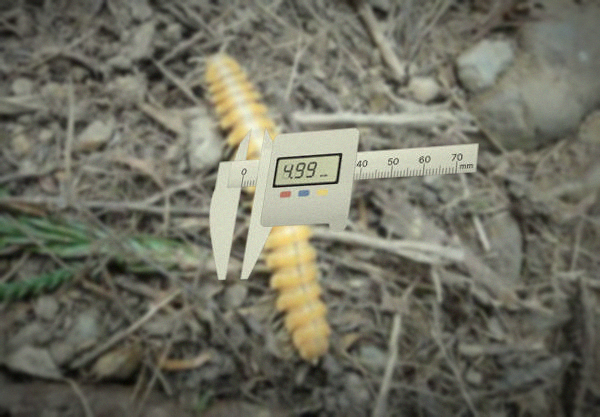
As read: **4.99** mm
